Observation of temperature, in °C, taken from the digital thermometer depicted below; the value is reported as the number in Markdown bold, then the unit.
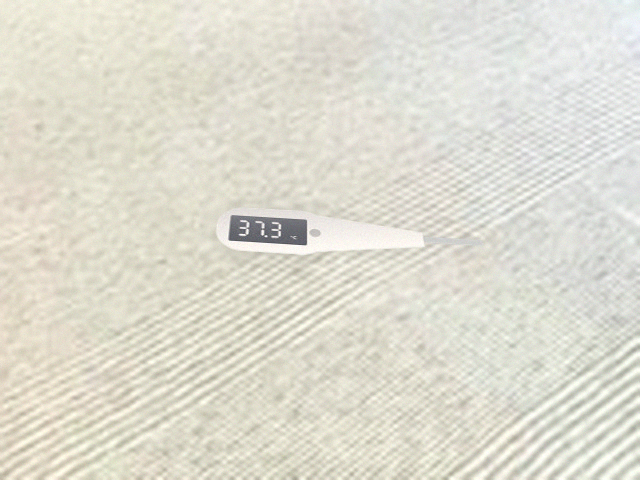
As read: **37.3** °C
